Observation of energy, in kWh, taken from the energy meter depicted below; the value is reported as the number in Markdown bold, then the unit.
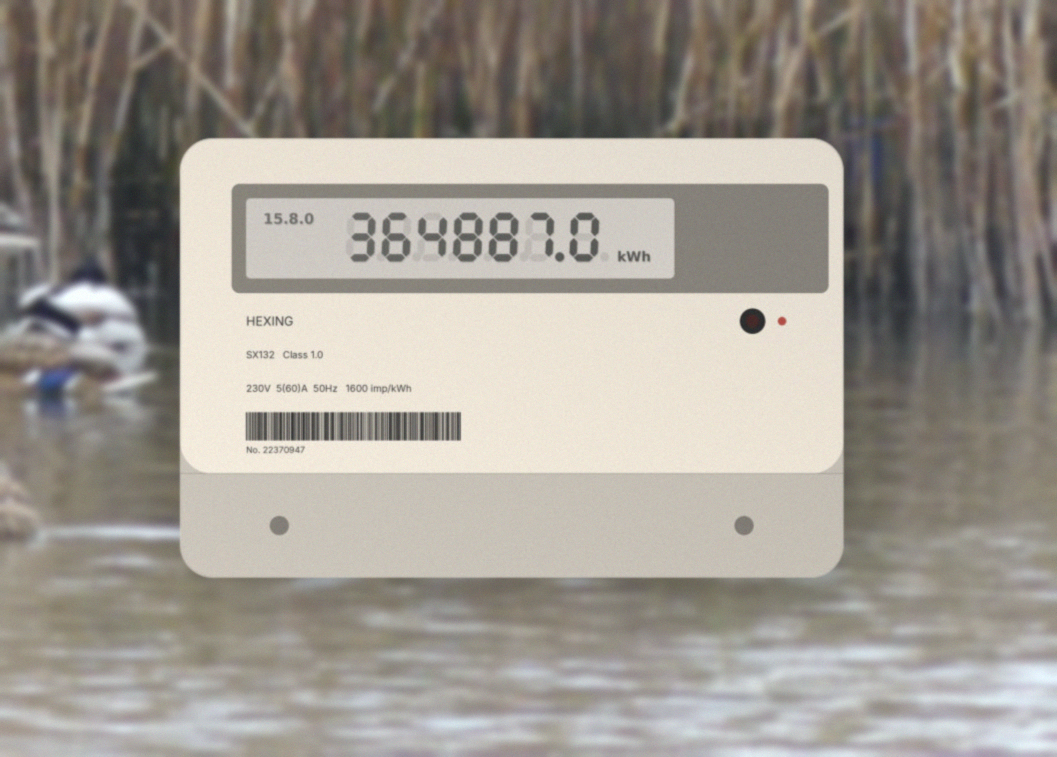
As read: **364887.0** kWh
